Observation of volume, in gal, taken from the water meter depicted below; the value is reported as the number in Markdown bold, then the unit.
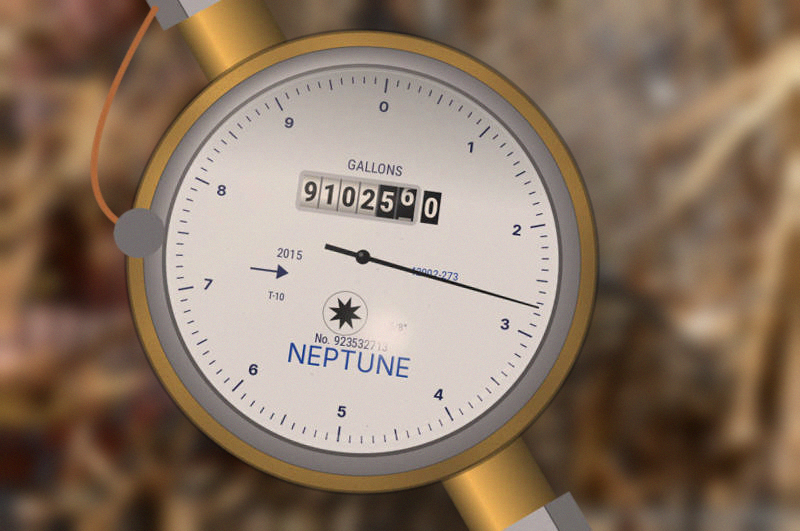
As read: **9102562.7** gal
